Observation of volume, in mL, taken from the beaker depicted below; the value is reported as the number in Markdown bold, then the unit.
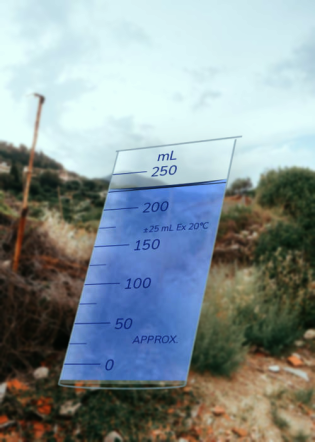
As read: **225** mL
